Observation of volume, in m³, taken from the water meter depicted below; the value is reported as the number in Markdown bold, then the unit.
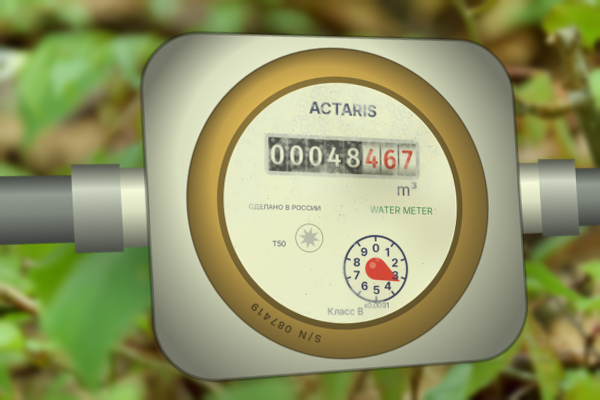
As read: **48.4673** m³
